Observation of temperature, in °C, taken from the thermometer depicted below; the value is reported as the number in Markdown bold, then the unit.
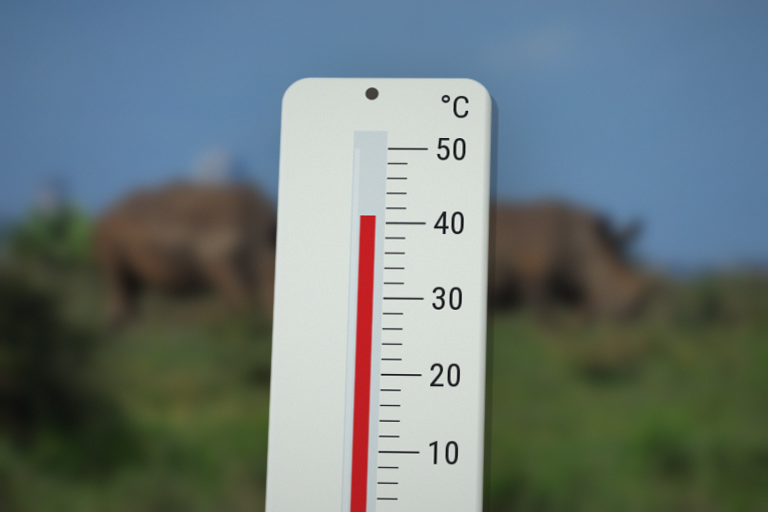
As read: **41** °C
